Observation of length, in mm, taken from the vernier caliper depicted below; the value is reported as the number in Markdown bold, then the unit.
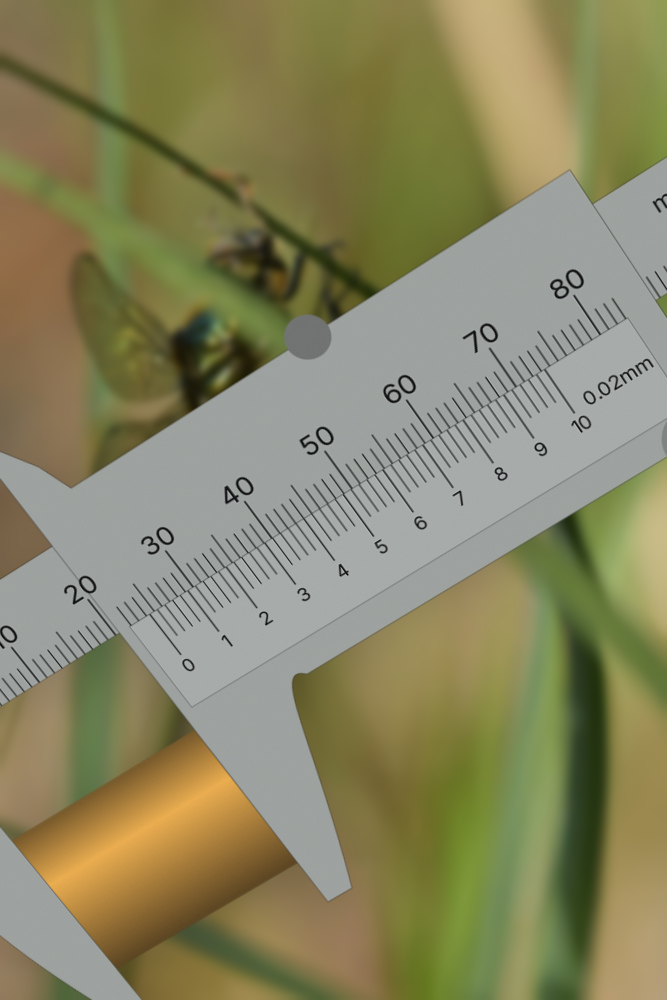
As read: **24.4** mm
